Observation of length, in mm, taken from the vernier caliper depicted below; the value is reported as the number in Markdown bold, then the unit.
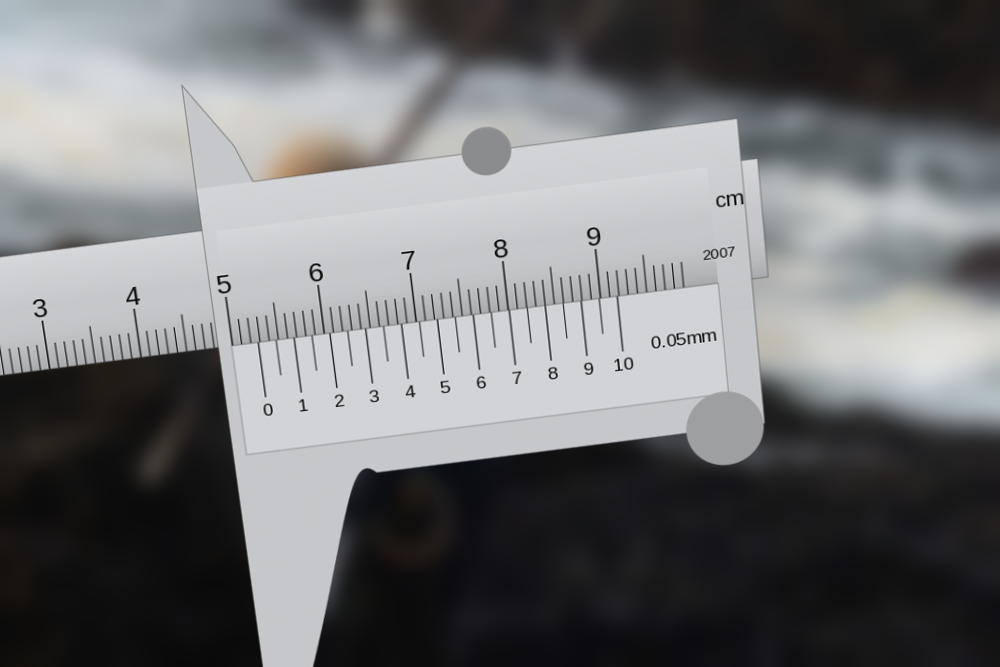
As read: **52.8** mm
